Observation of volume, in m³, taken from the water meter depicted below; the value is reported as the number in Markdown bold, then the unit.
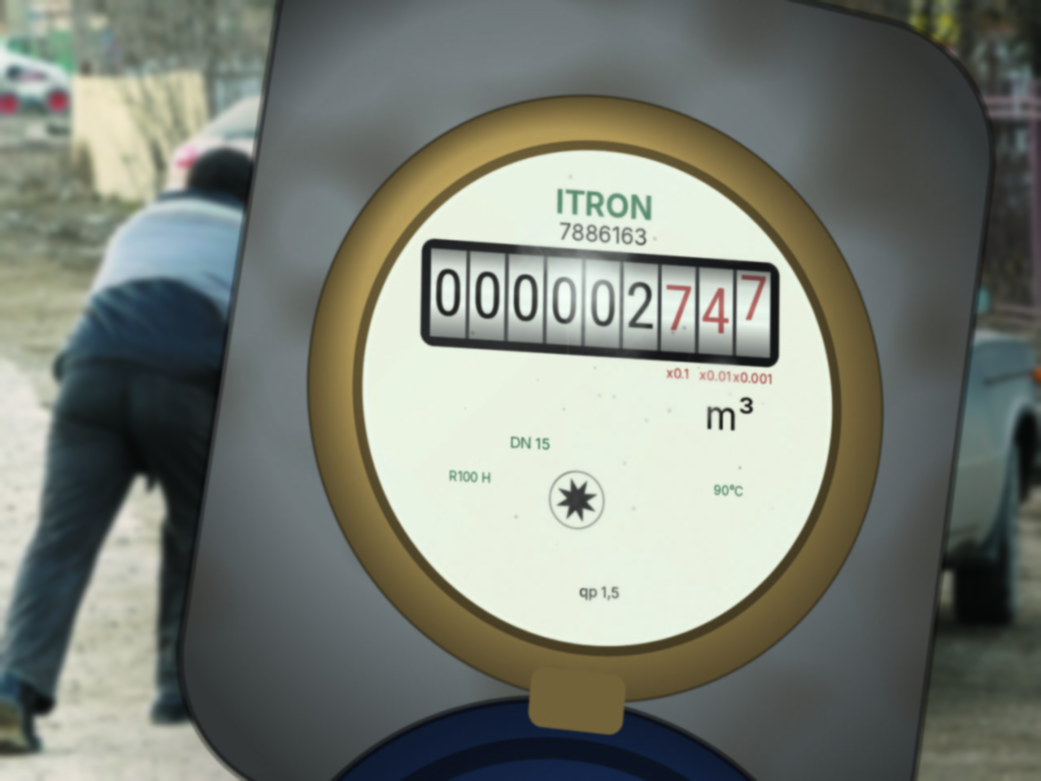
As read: **2.747** m³
